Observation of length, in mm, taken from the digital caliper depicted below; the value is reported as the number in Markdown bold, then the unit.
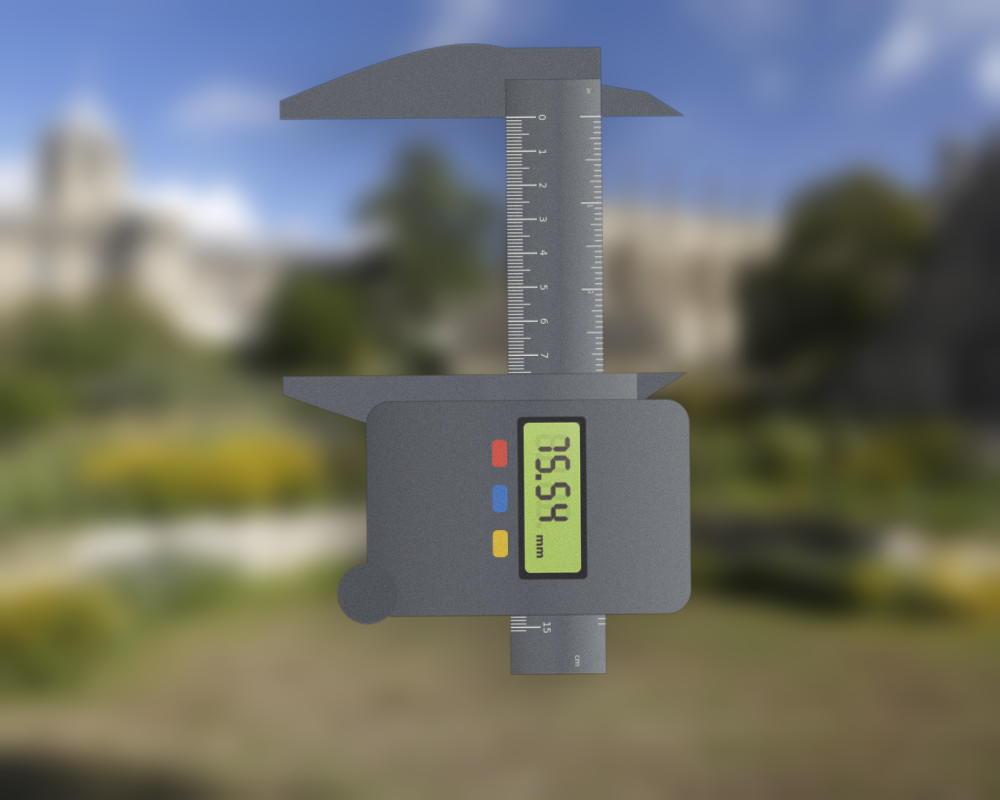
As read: **75.54** mm
